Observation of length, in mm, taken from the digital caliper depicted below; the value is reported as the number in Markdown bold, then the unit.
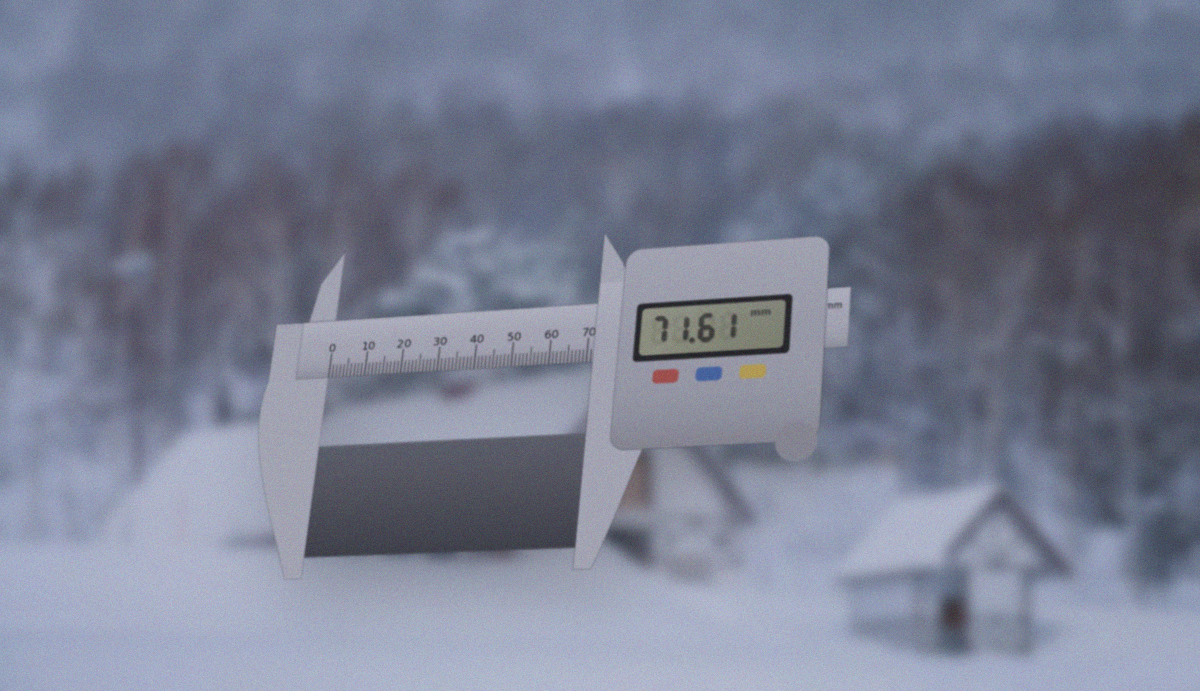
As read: **71.61** mm
